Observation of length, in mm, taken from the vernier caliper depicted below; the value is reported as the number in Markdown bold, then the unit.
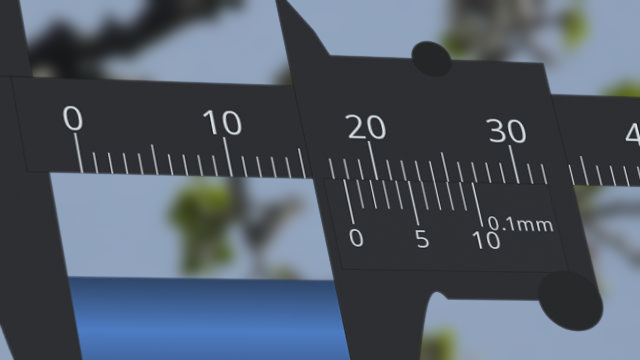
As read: **17.7** mm
